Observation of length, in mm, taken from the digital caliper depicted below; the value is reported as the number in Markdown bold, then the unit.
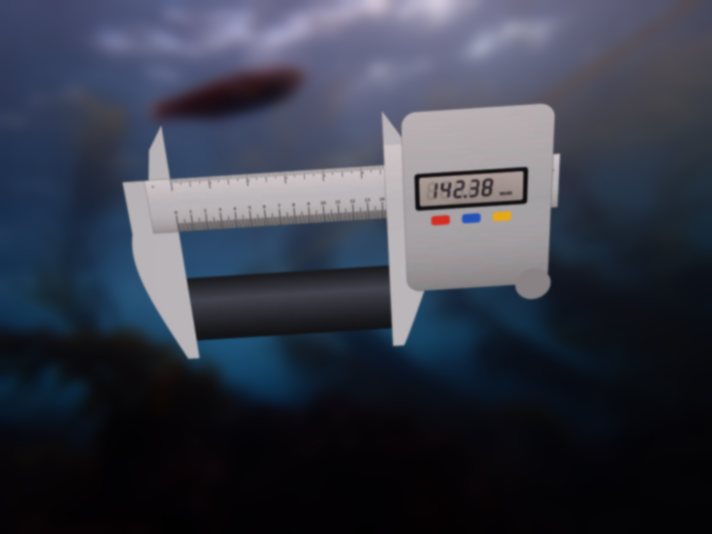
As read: **142.38** mm
